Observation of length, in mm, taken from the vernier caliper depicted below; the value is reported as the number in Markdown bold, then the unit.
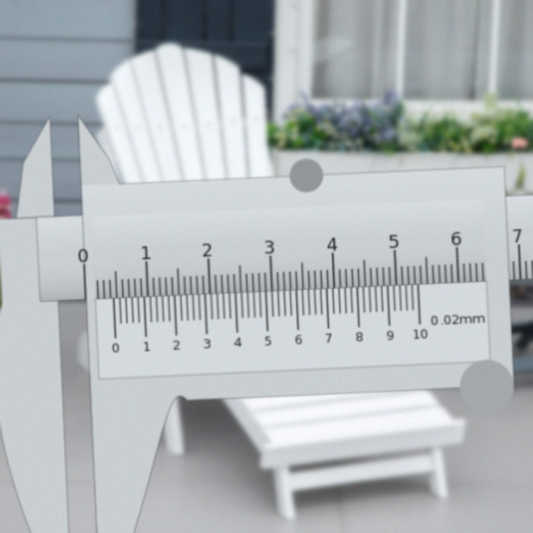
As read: **4.5** mm
